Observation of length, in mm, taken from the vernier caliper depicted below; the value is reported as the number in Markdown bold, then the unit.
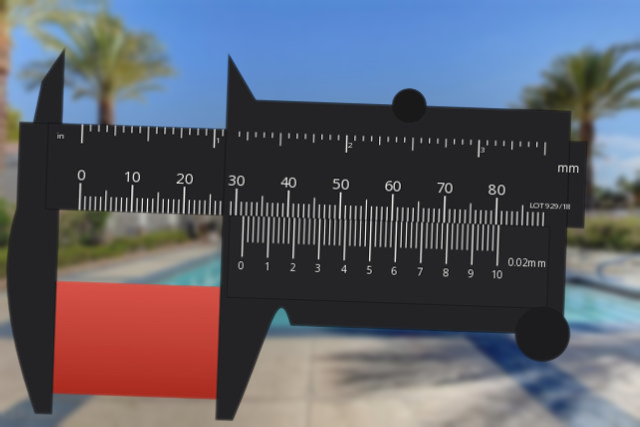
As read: **31.5** mm
